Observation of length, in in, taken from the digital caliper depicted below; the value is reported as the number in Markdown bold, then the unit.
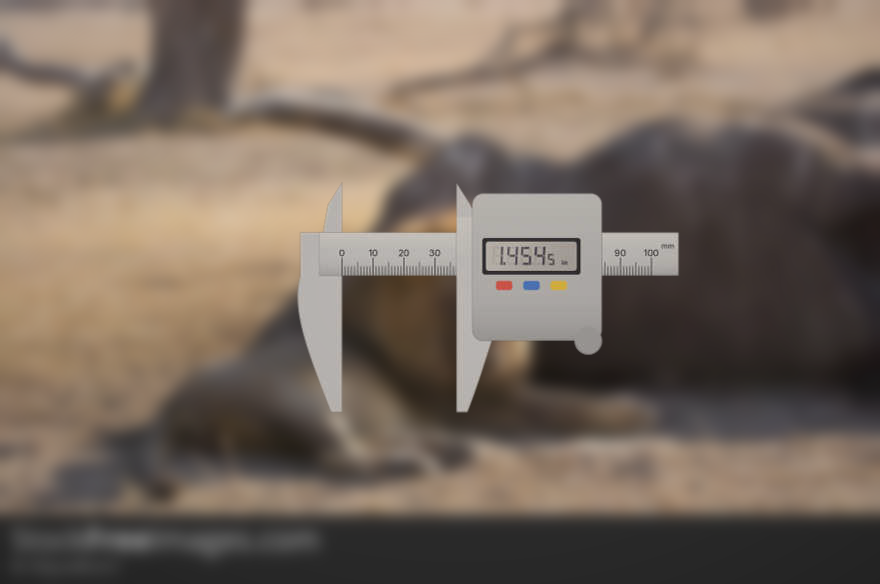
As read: **1.4545** in
